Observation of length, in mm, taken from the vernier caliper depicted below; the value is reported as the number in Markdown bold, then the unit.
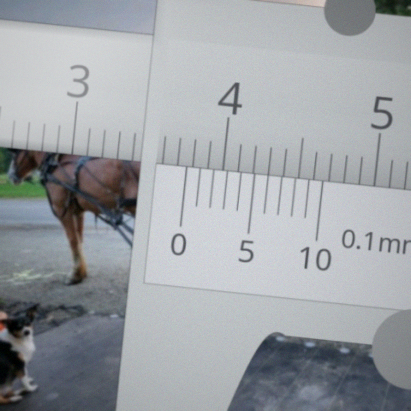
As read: **37.6** mm
